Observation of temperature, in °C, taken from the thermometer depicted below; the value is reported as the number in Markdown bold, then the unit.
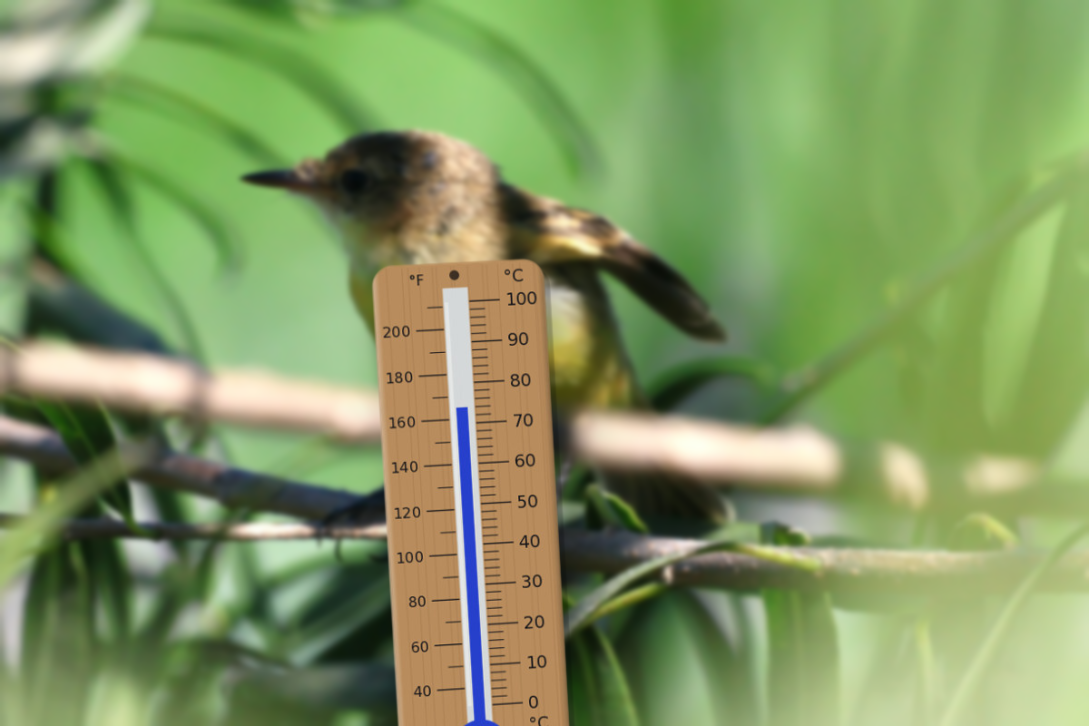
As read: **74** °C
